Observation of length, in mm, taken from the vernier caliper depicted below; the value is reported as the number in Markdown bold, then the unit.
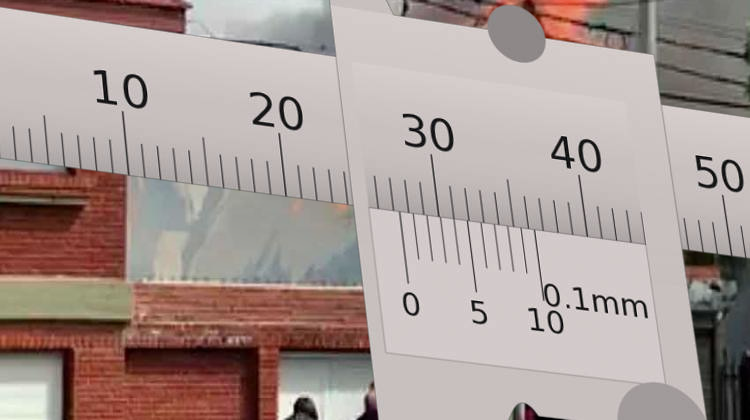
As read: **27.4** mm
